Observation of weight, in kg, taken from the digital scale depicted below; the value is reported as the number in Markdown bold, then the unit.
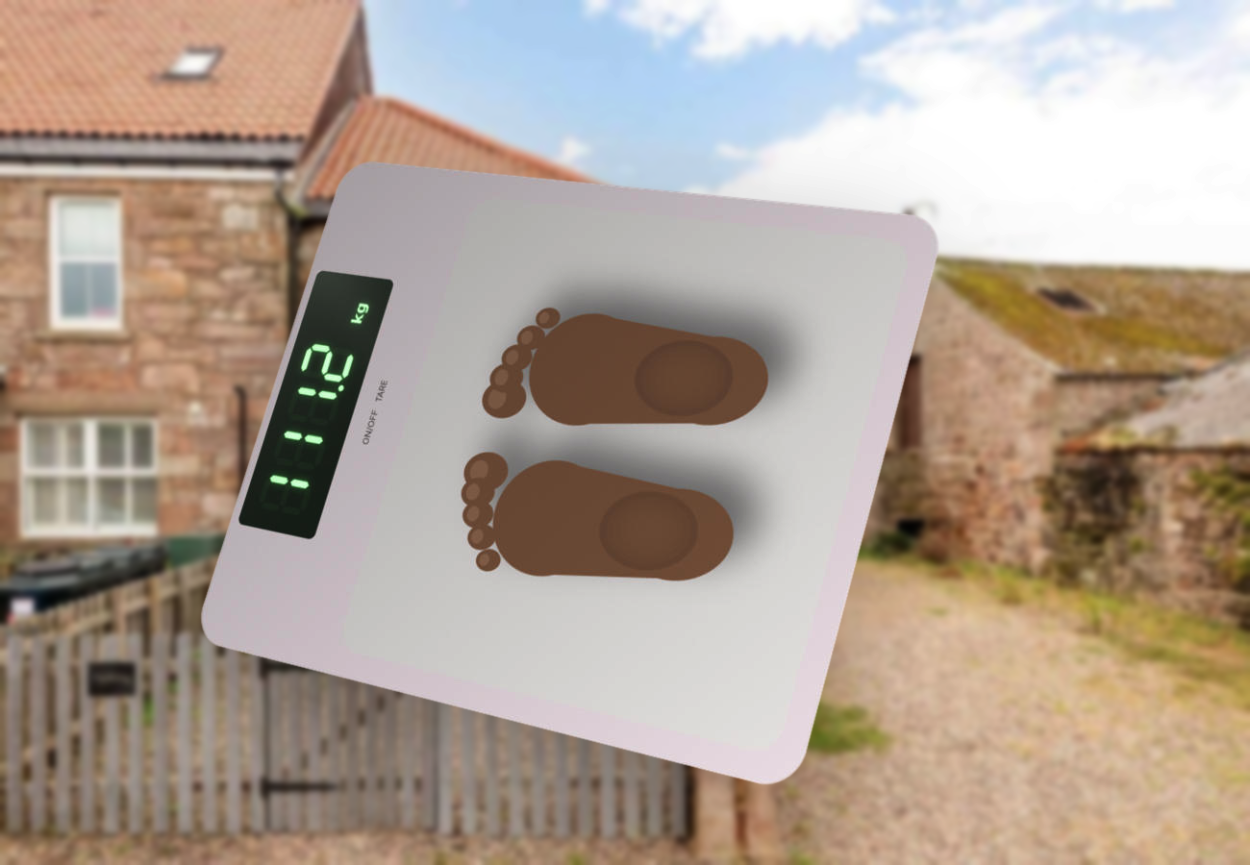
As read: **111.2** kg
